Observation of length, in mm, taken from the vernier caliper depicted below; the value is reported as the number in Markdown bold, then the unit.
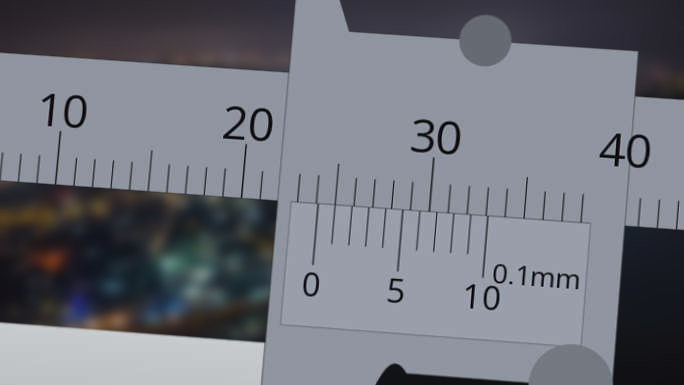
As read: **24.1** mm
